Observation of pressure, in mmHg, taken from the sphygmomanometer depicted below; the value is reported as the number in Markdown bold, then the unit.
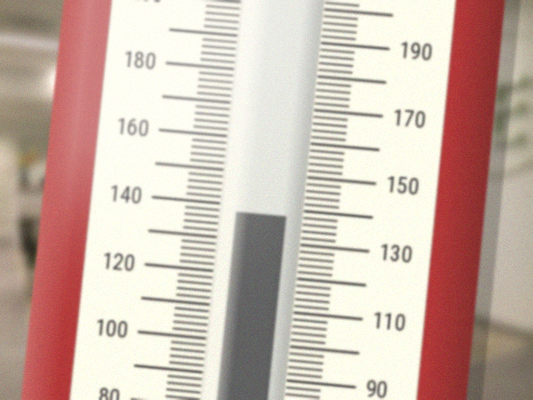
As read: **138** mmHg
